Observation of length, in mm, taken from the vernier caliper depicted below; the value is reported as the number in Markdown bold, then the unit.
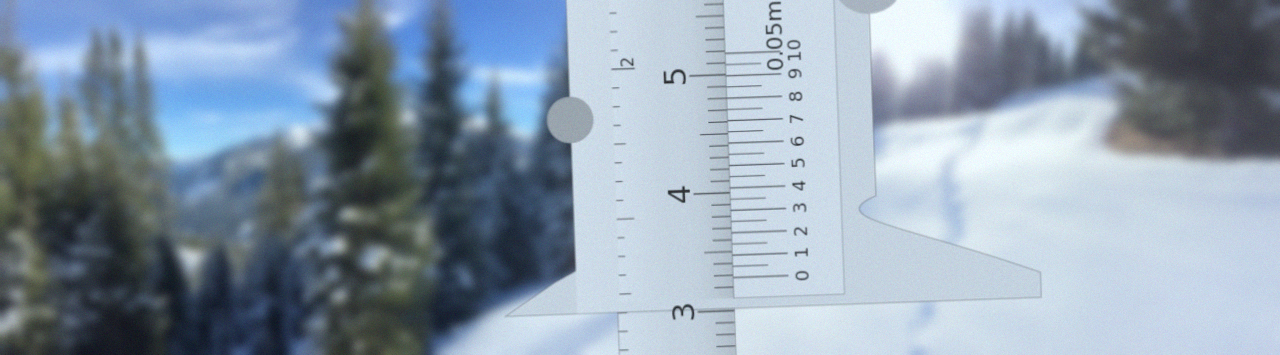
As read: **32.8** mm
